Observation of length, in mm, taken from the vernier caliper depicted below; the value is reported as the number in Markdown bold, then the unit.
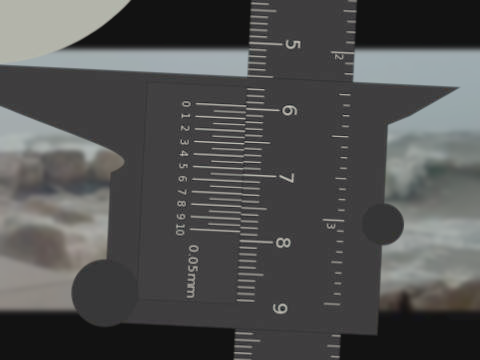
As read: **59.6** mm
